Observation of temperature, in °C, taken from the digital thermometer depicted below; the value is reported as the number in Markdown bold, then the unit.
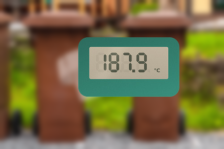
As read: **187.9** °C
